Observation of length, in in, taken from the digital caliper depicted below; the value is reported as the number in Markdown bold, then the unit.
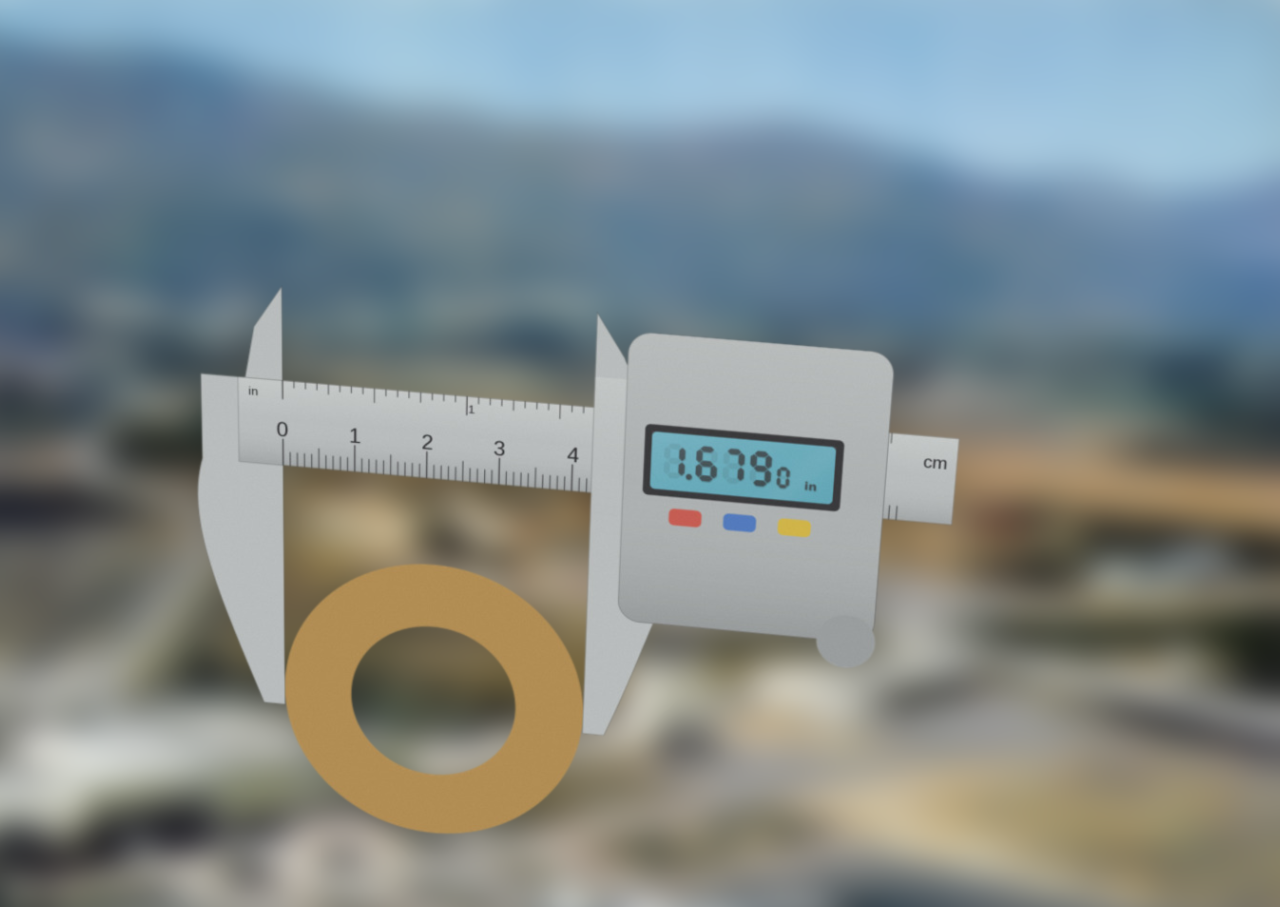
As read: **1.6790** in
